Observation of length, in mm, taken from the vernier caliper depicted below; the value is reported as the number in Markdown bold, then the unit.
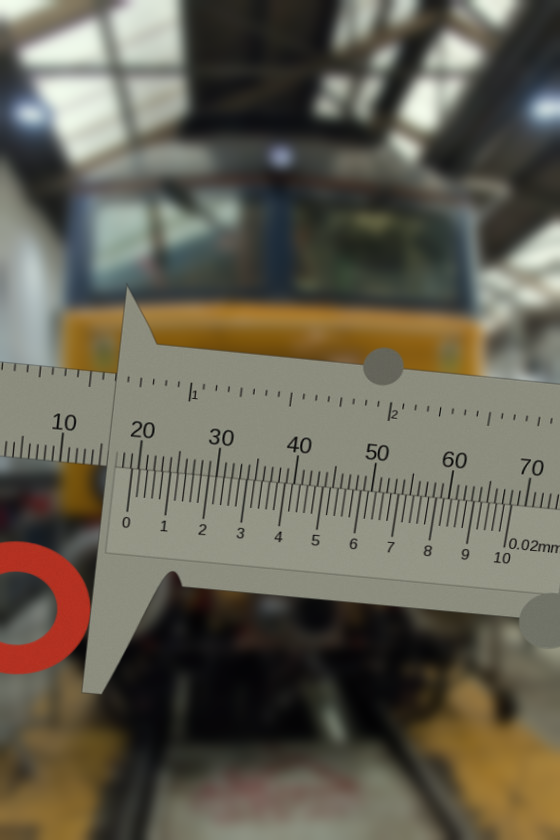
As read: **19.2** mm
